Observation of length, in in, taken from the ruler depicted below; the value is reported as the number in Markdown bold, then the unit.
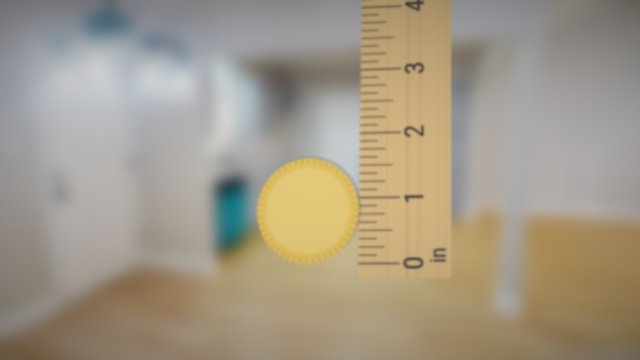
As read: **1.625** in
